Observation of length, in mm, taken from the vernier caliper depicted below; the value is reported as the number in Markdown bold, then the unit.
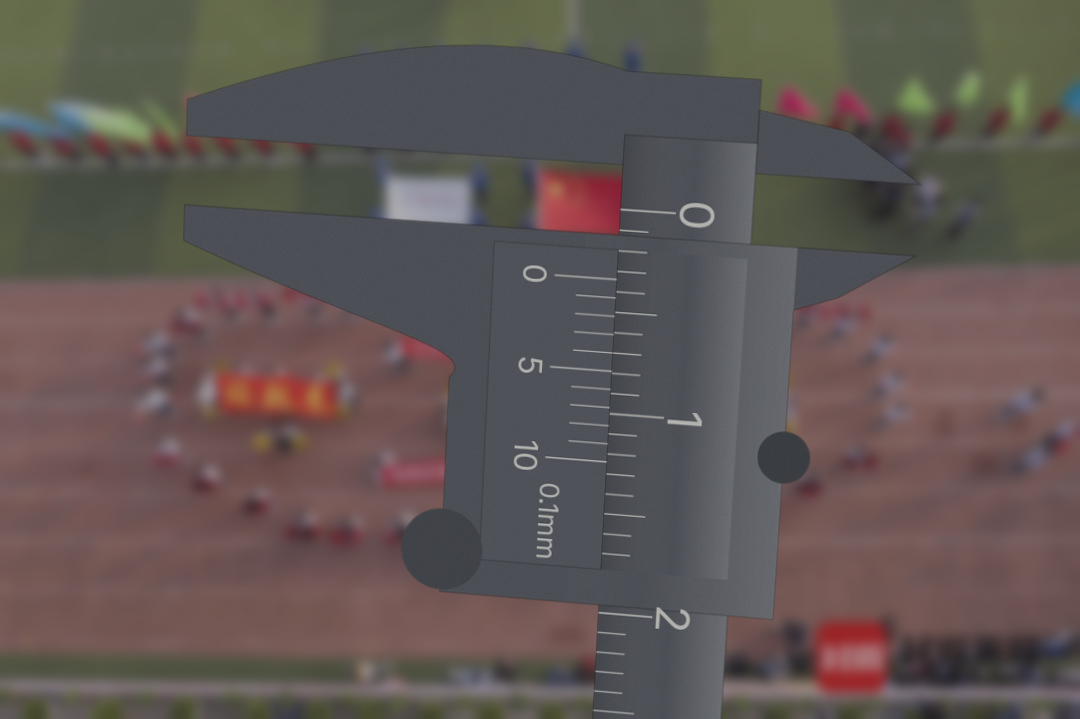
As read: **3.4** mm
